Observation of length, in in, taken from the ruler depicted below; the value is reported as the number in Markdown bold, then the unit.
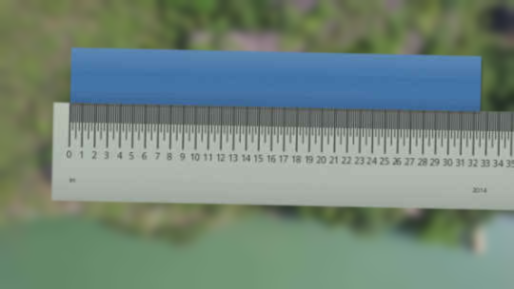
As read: **32.5** in
